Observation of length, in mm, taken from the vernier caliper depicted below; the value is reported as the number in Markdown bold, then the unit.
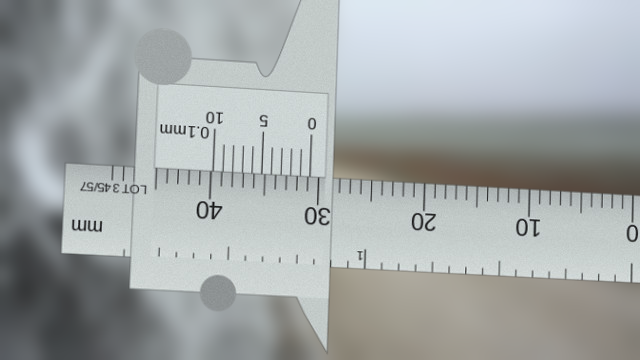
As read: **30.8** mm
